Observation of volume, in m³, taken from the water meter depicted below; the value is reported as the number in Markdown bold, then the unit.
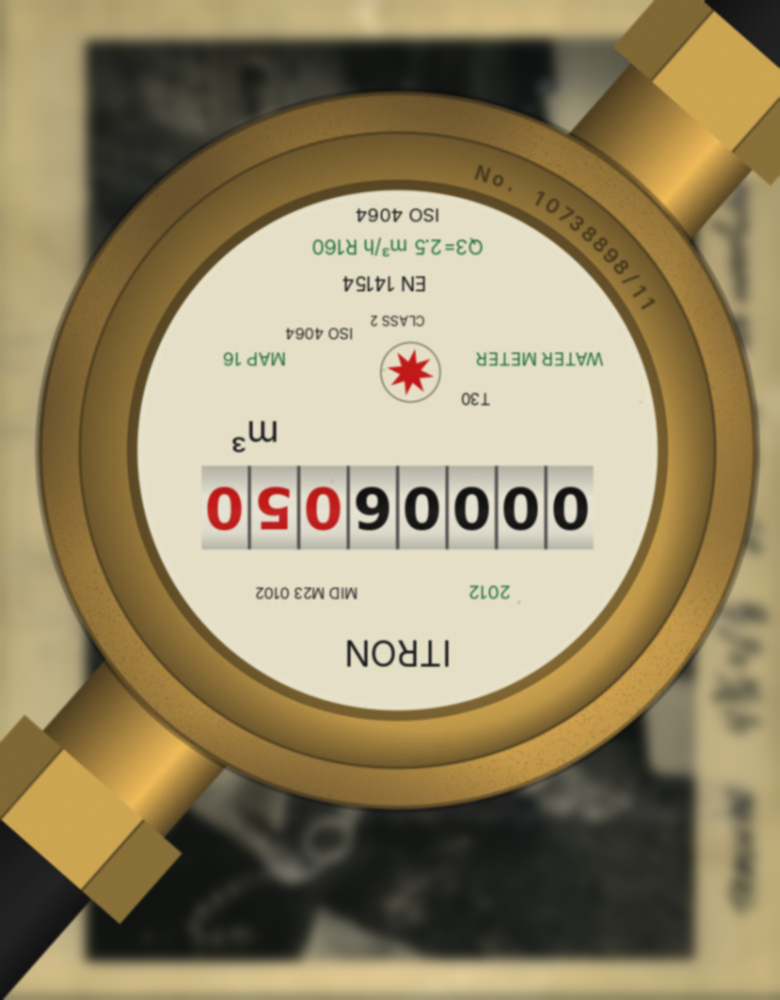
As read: **6.050** m³
